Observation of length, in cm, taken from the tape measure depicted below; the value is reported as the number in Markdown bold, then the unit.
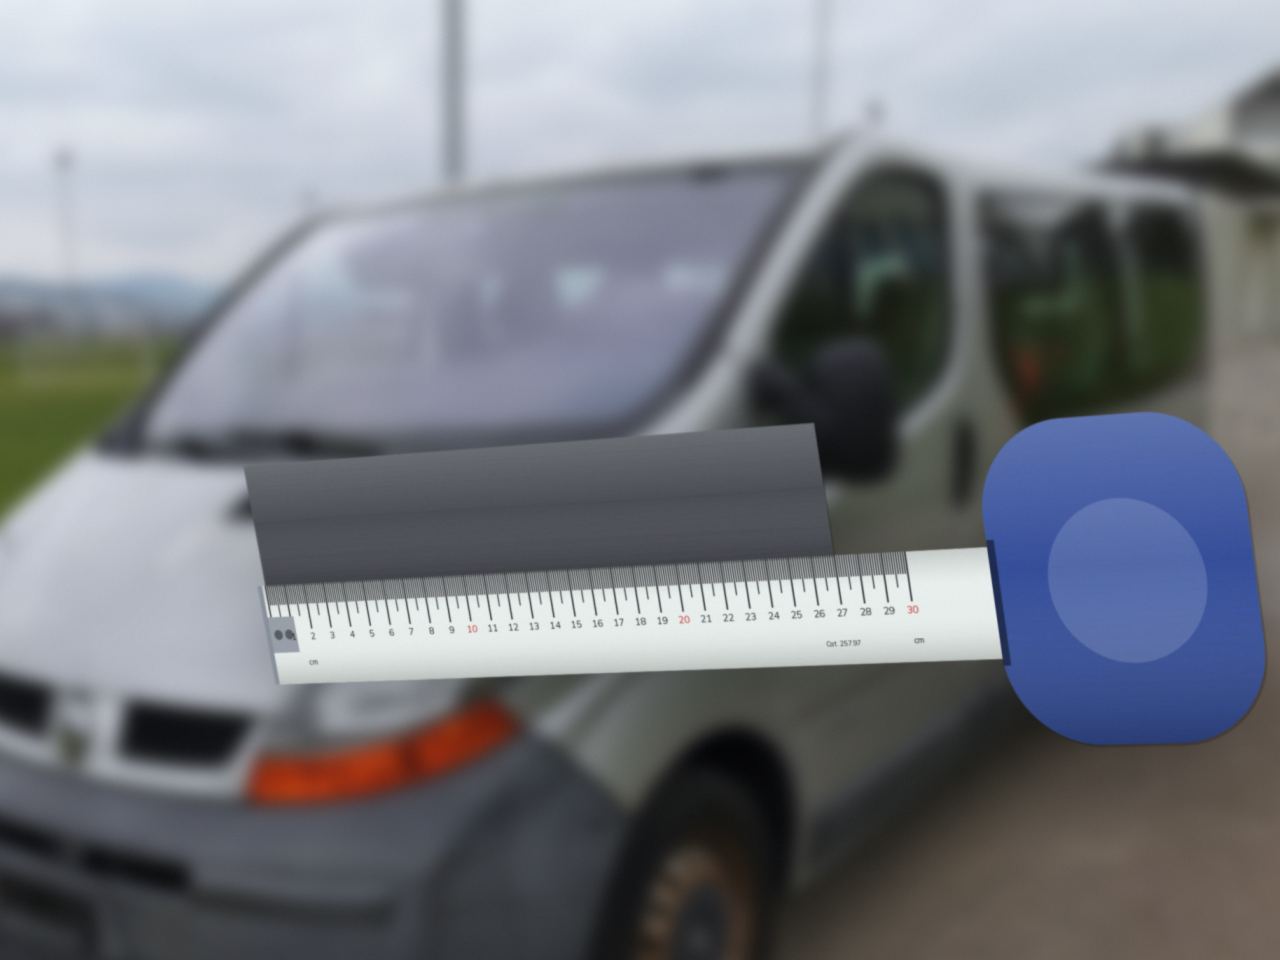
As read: **27** cm
